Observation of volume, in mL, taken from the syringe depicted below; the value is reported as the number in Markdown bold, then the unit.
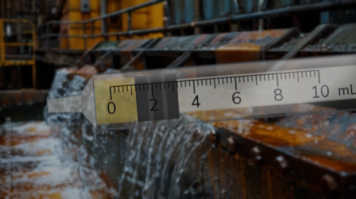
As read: **1.2** mL
